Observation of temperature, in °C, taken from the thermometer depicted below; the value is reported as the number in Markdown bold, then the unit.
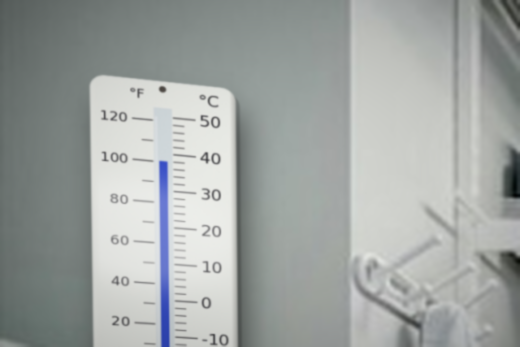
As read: **38** °C
